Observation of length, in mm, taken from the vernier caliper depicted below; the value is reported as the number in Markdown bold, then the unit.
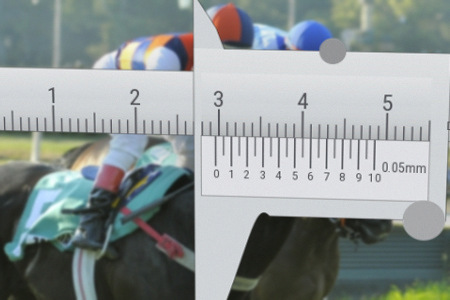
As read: **29.6** mm
